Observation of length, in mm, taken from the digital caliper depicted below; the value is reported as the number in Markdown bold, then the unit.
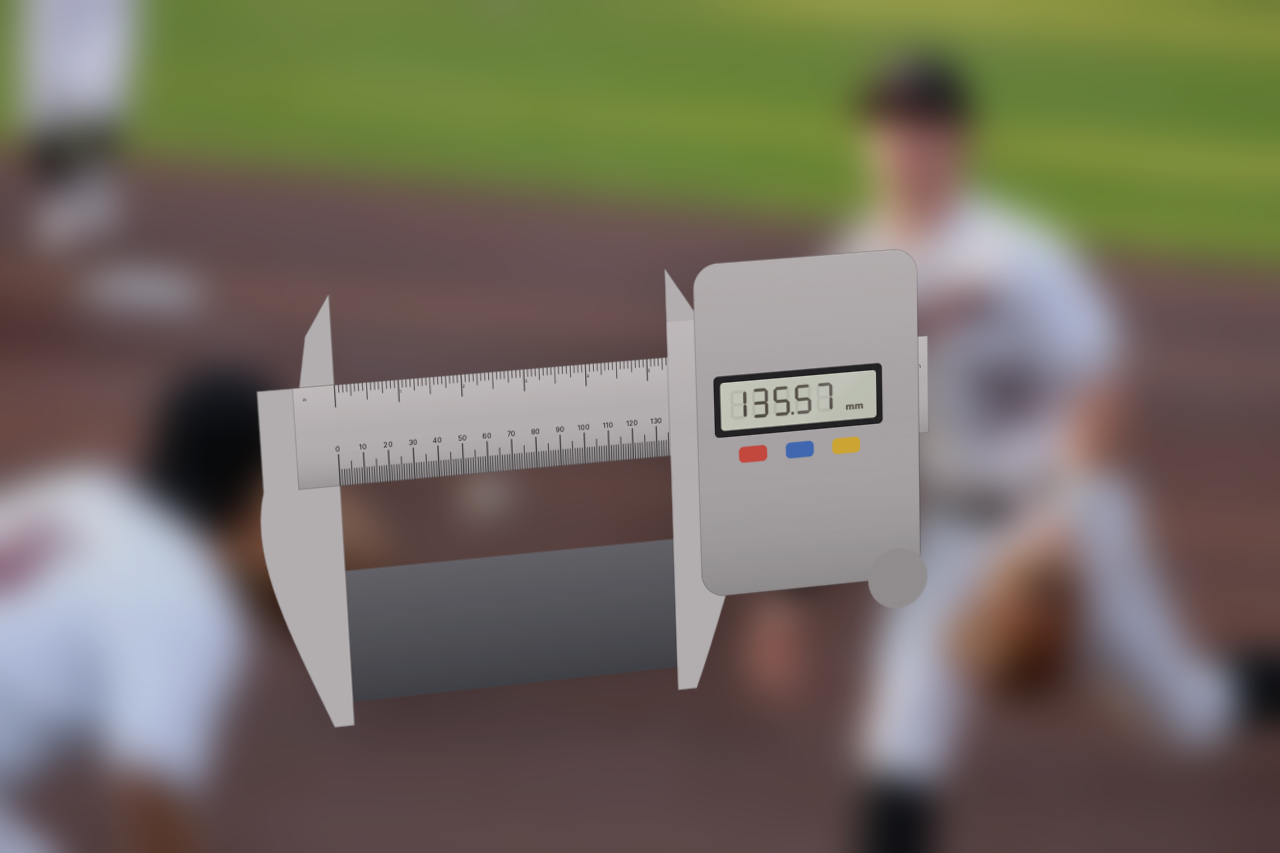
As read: **135.57** mm
